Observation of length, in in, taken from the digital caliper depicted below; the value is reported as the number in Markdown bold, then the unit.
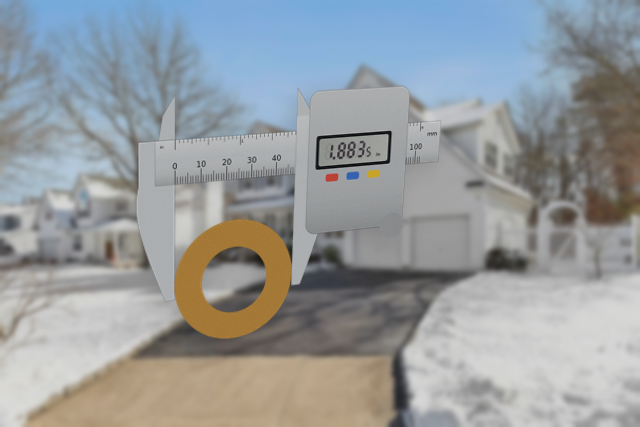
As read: **1.8835** in
